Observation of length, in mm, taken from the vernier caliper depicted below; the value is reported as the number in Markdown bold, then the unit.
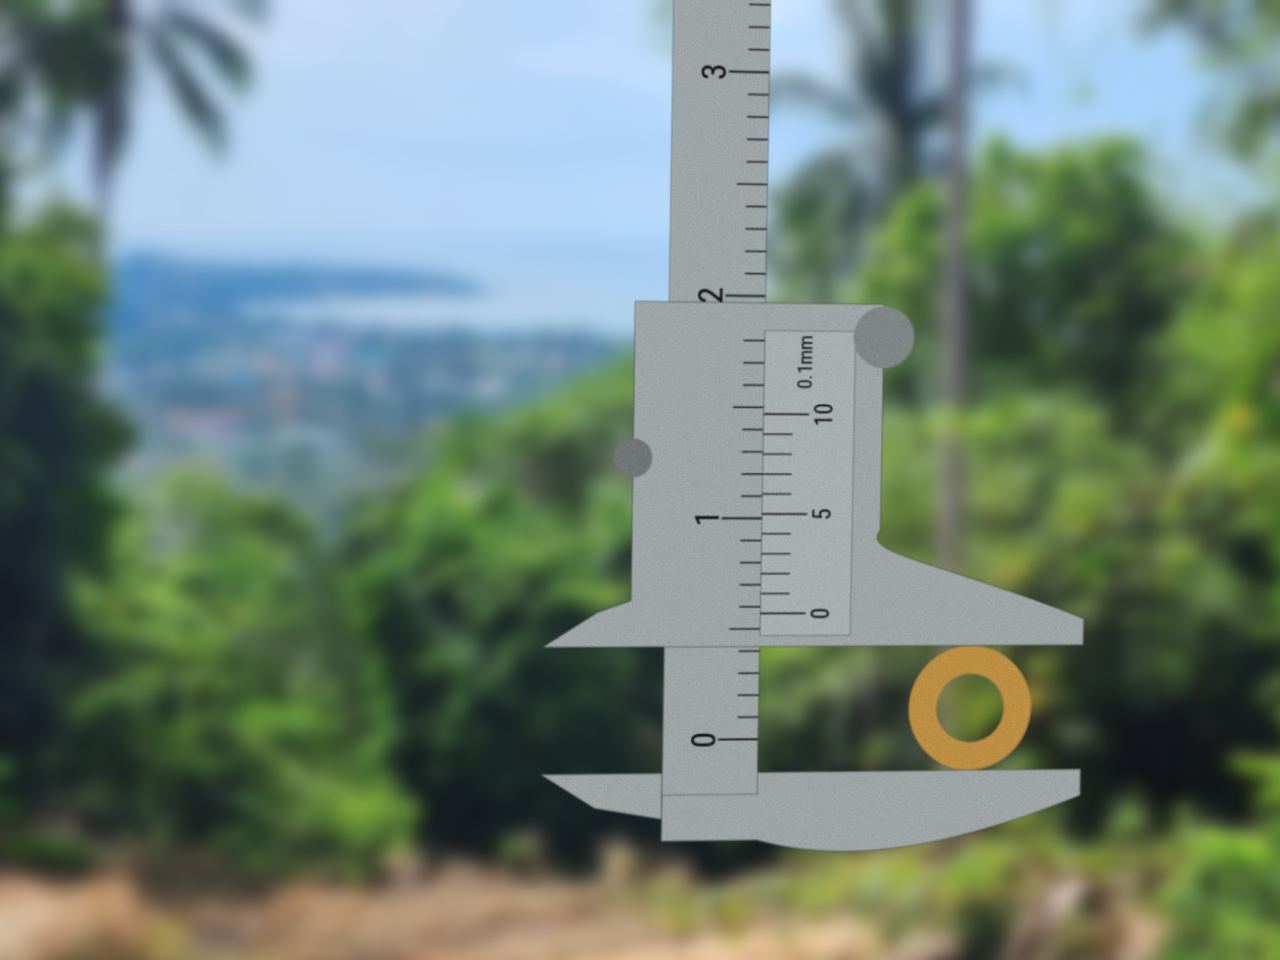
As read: **5.7** mm
